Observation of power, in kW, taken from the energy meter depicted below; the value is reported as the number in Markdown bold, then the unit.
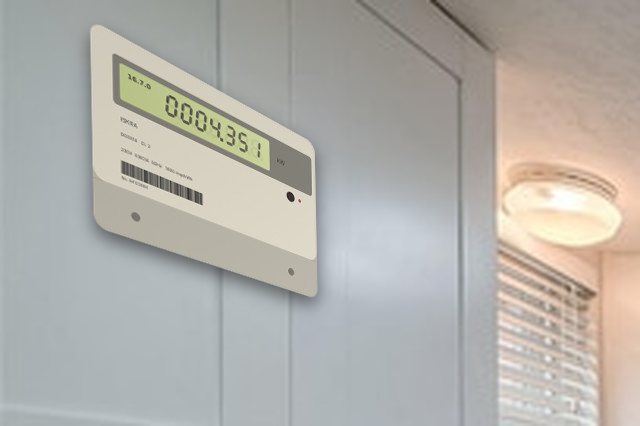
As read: **4.351** kW
